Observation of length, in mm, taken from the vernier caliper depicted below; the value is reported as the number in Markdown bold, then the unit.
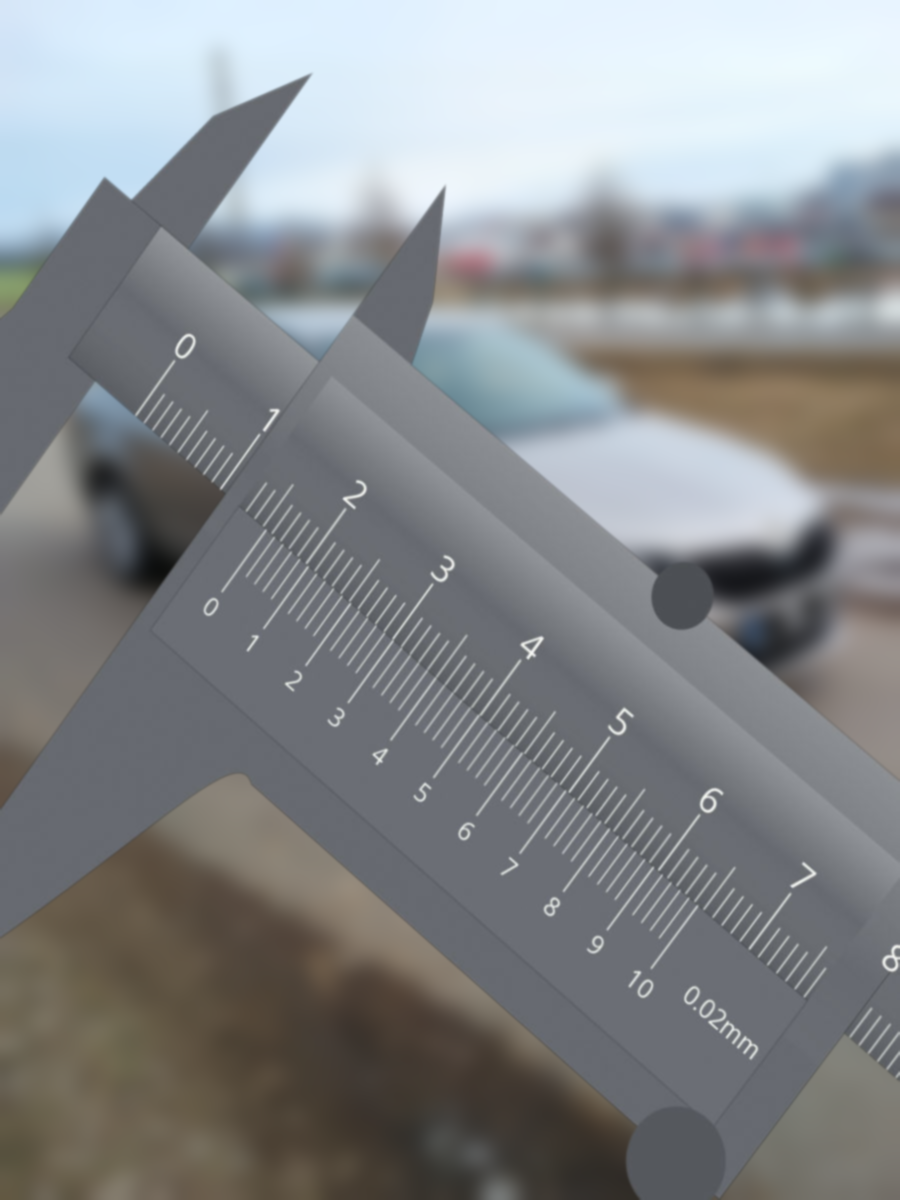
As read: **15.4** mm
